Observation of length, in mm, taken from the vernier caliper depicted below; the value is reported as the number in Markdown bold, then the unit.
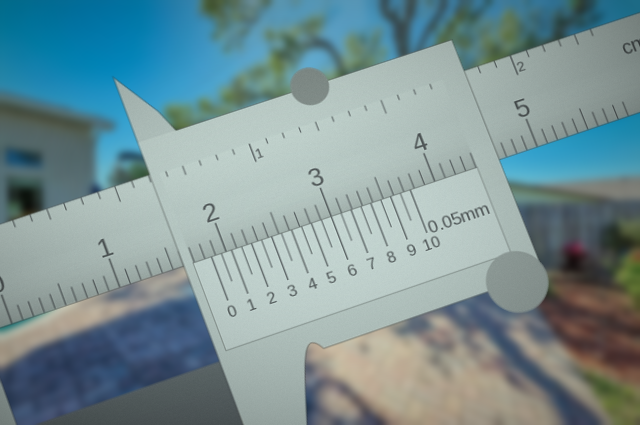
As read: **18.6** mm
